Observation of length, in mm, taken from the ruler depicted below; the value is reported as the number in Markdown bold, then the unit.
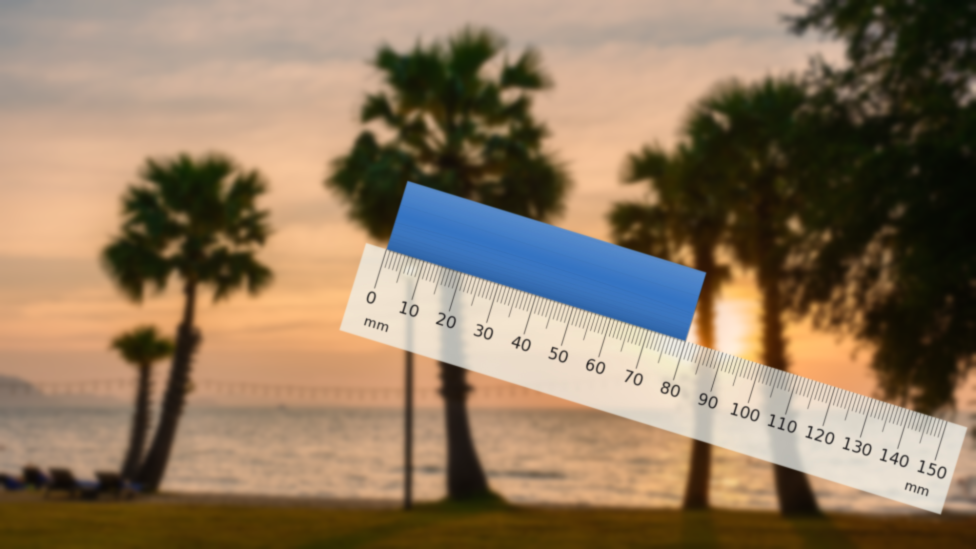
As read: **80** mm
